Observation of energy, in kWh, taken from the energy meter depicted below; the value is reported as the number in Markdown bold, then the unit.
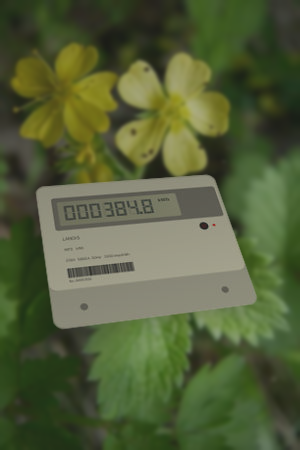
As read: **384.8** kWh
